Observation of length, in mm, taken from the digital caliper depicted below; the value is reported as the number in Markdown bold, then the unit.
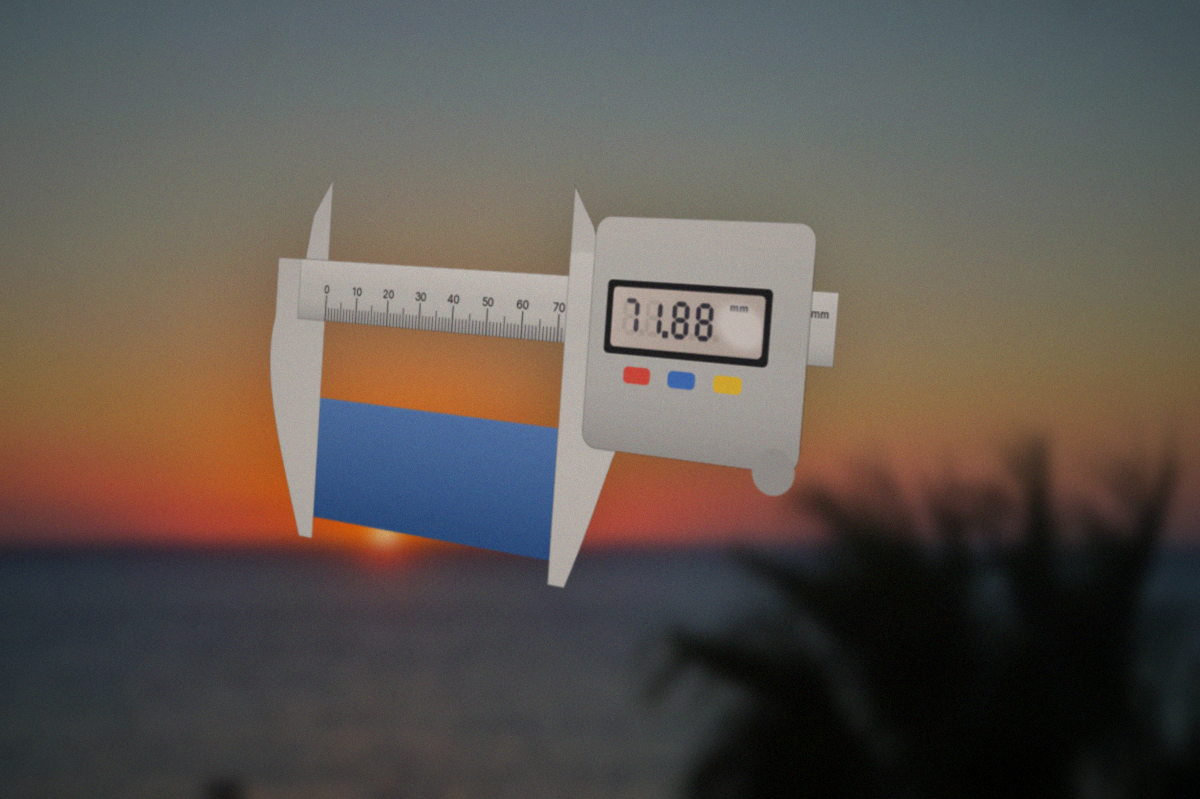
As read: **71.88** mm
